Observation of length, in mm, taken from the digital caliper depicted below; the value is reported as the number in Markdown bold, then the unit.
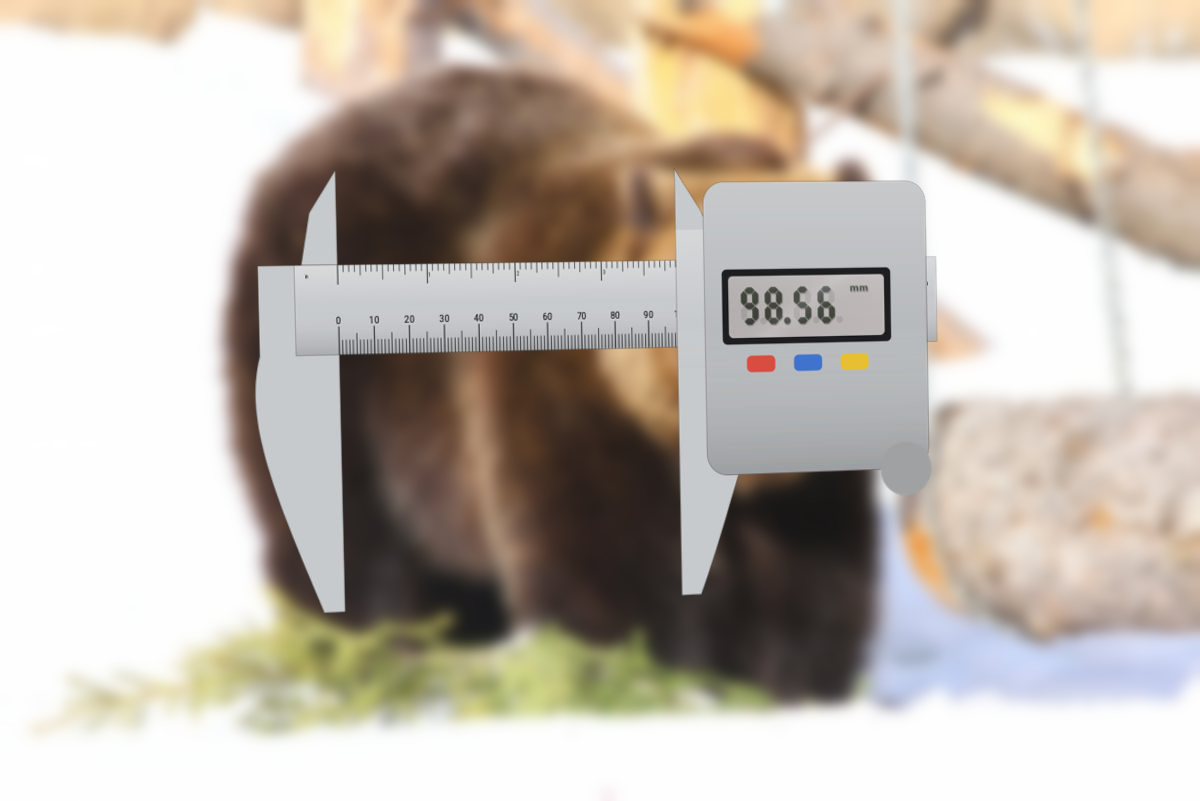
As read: **98.56** mm
